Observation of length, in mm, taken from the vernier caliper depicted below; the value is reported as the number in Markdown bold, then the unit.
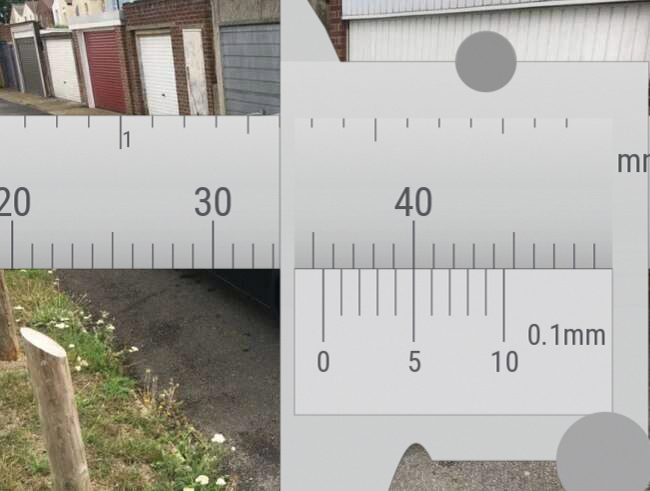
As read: **35.5** mm
